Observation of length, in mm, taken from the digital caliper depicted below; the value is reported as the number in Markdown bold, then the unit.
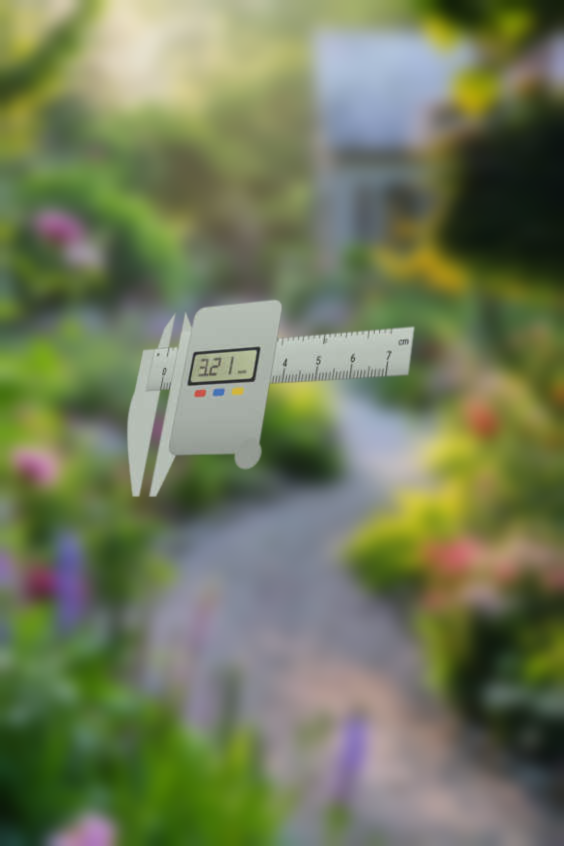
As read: **3.21** mm
